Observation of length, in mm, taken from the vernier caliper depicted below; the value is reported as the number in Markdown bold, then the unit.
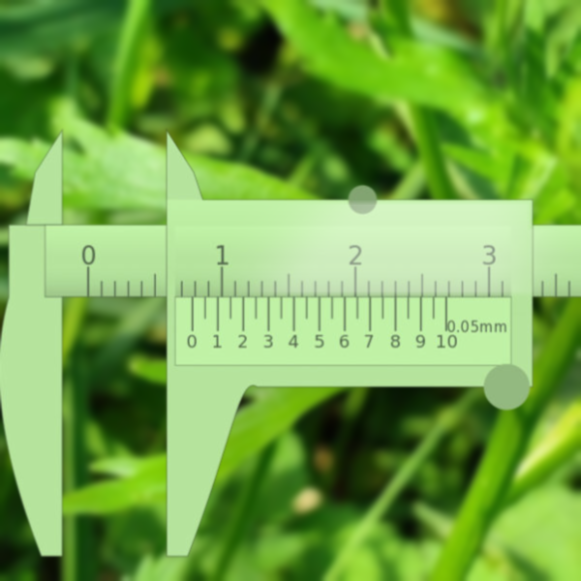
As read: **7.8** mm
